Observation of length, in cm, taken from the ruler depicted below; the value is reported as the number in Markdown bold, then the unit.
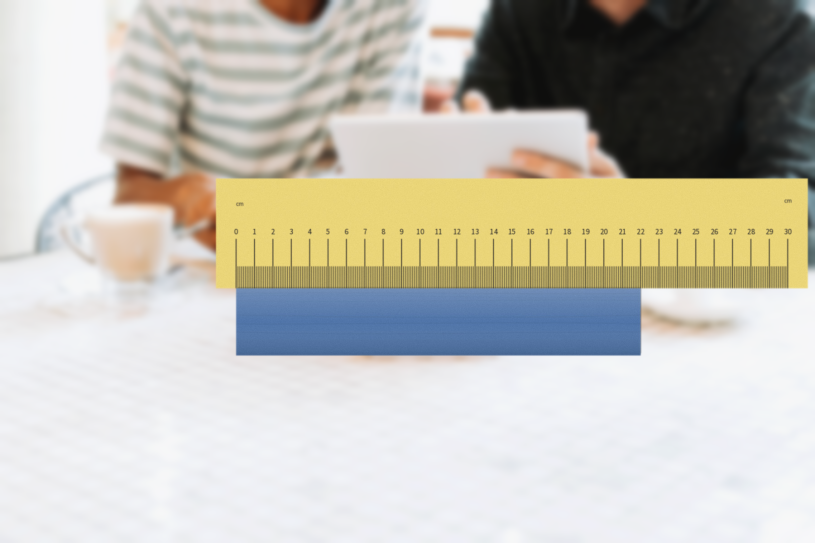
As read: **22** cm
